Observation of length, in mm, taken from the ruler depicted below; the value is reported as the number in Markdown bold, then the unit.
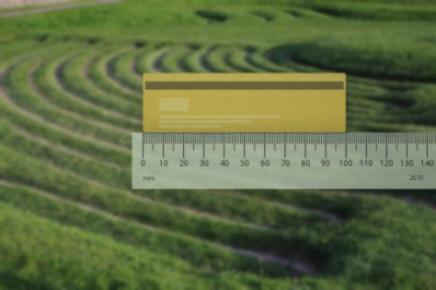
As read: **100** mm
